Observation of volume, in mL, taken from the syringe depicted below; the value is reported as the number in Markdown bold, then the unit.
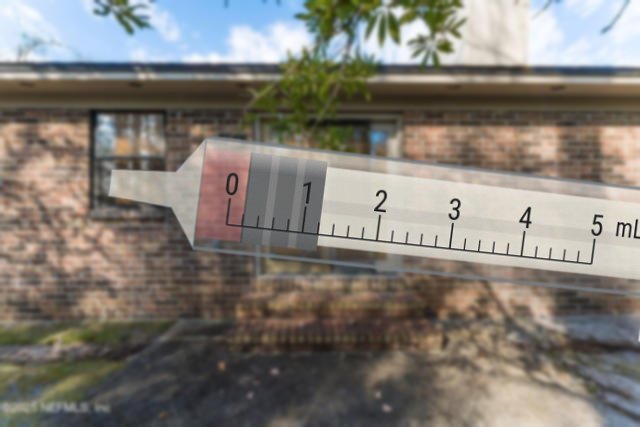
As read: **0.2** mL
